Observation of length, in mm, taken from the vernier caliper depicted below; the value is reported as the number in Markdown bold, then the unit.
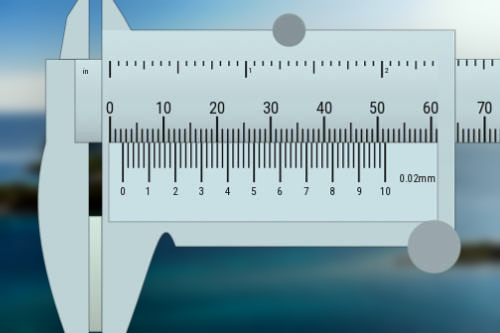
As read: **2.4** mm
